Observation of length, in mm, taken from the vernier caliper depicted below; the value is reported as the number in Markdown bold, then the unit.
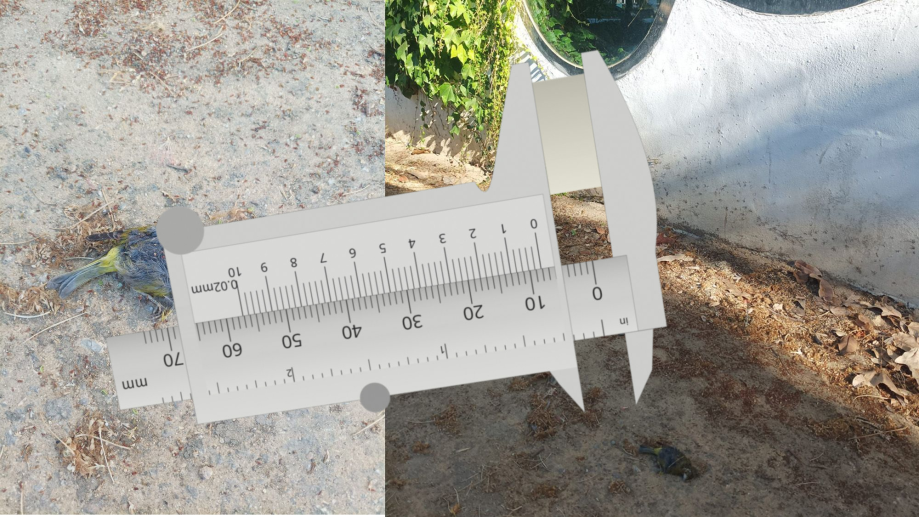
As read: **8.2** mm
